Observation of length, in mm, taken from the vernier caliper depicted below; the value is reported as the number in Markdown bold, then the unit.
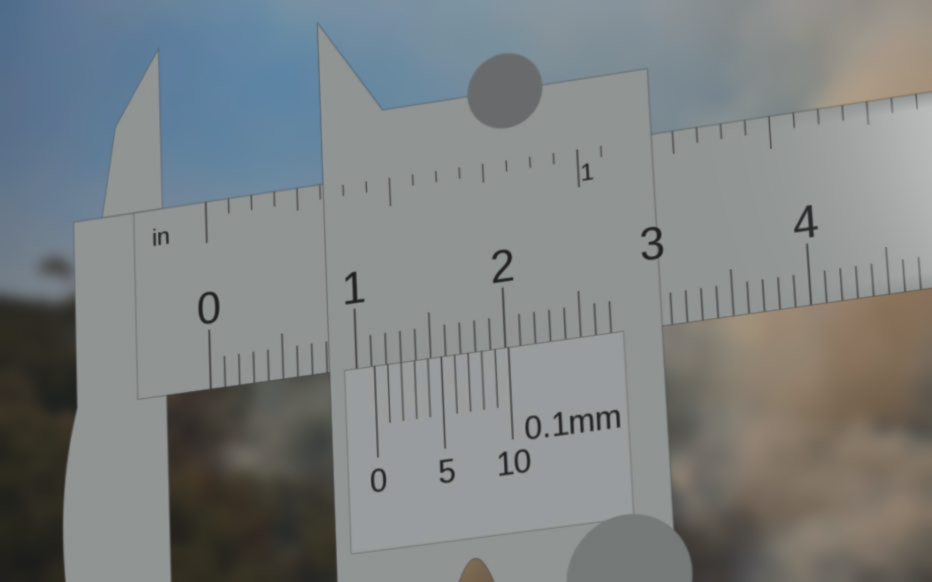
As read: **11.2** mm
